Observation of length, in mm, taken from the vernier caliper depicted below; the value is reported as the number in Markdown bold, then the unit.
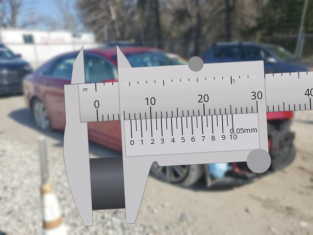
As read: **6.2** mm
